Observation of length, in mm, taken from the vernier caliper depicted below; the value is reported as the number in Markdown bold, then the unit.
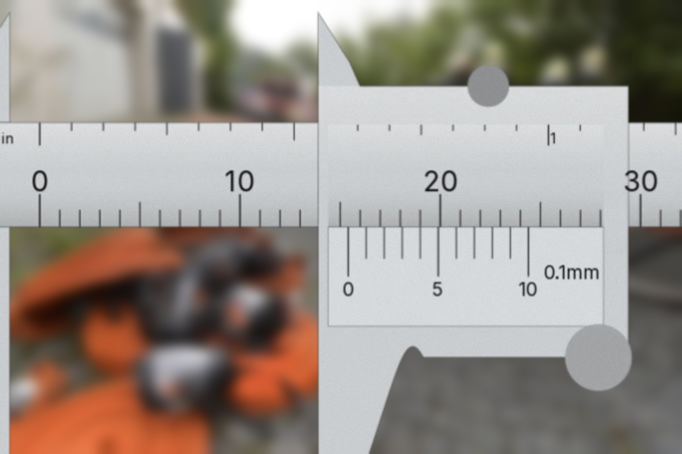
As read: **15.4** mm
